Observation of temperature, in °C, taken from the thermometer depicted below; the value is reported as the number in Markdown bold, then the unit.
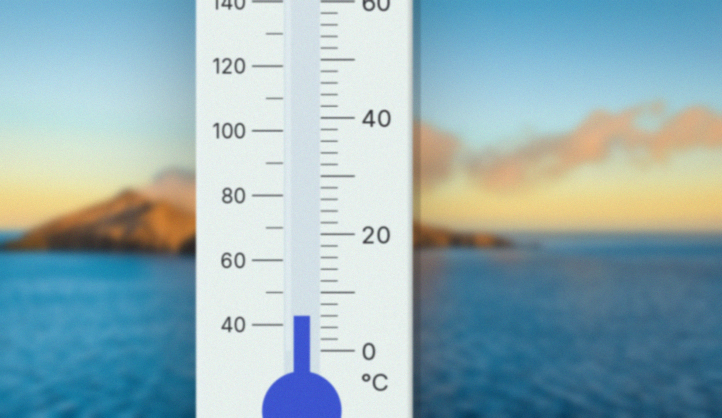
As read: **6** °C
